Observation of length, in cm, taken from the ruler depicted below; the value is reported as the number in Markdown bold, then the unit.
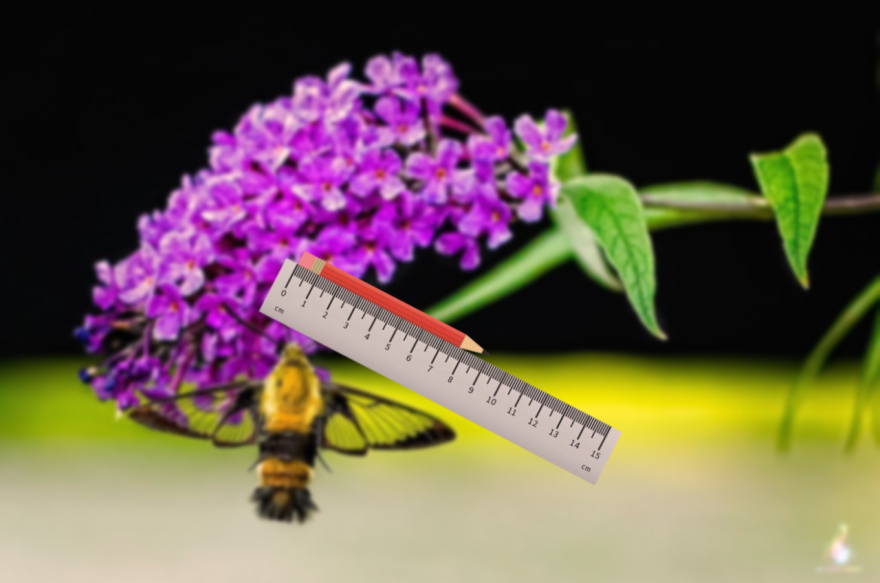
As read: **9** cm
